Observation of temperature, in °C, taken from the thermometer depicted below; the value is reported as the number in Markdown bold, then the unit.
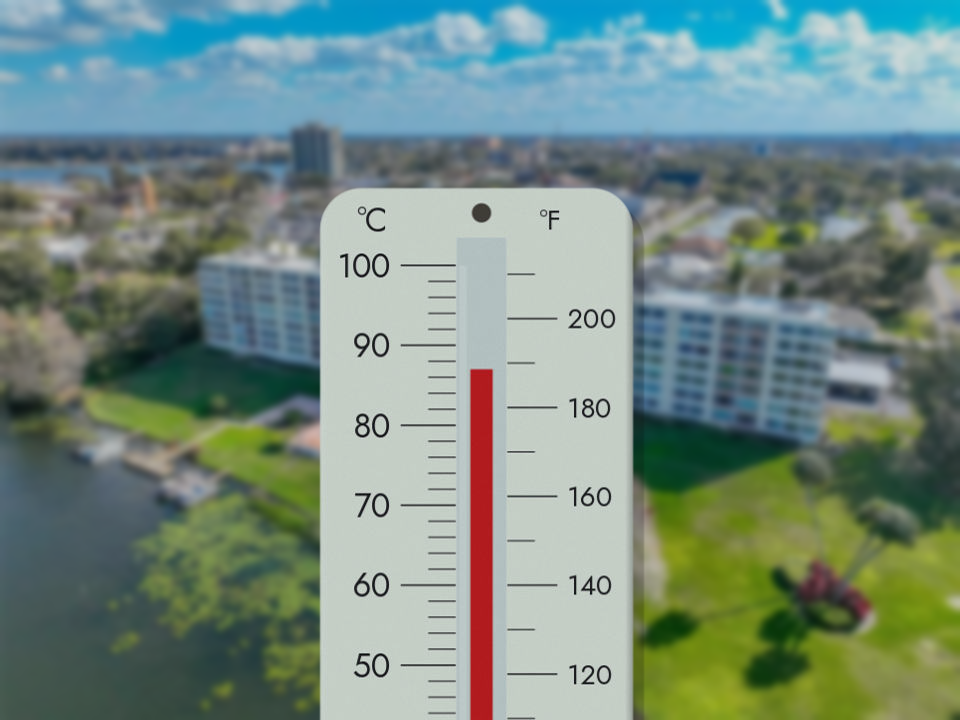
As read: **87** °C
